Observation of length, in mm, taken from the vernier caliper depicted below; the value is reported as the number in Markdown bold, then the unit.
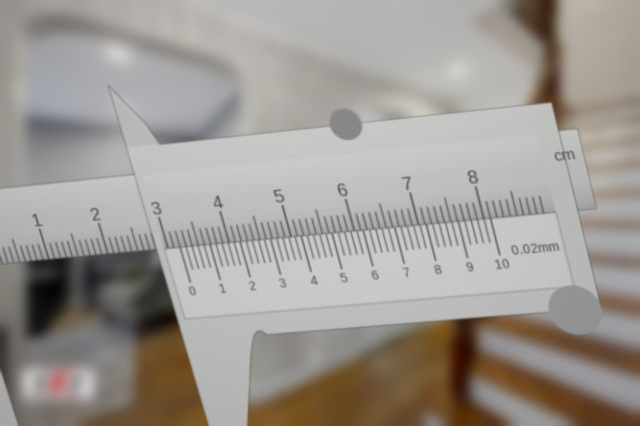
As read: **32.0** mm
